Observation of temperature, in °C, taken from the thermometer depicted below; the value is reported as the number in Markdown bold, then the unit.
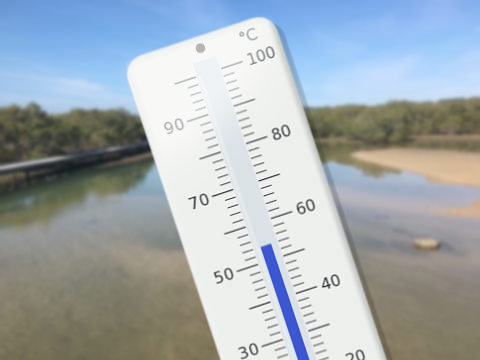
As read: **54** °C
